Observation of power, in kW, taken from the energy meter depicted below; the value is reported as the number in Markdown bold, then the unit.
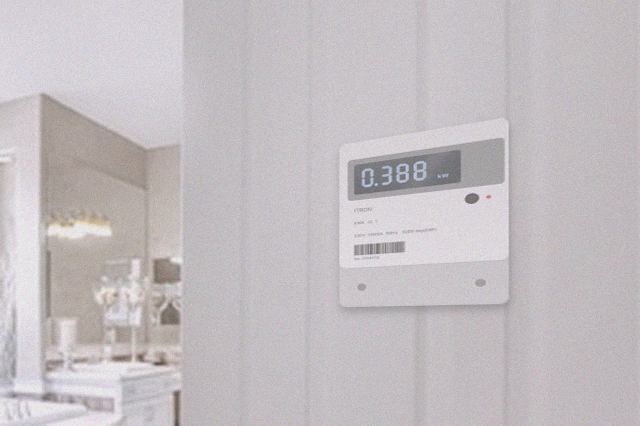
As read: **0.388** kW
